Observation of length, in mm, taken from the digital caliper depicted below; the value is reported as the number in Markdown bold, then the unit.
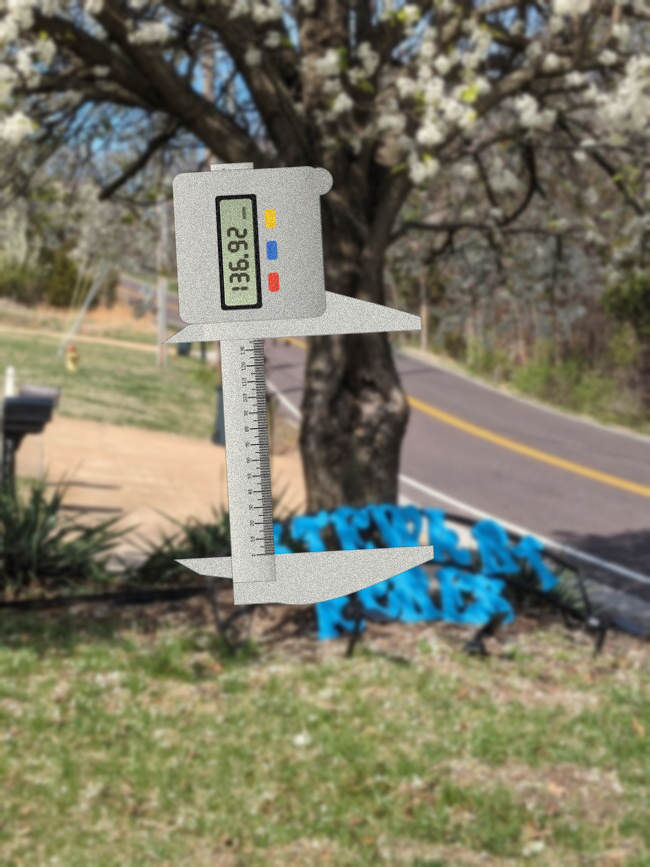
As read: **136.92** mm
